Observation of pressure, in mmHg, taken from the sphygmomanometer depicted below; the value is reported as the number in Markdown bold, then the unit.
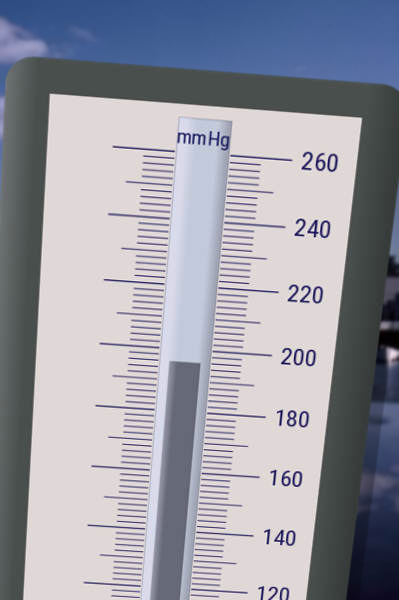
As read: **196** mmHg
